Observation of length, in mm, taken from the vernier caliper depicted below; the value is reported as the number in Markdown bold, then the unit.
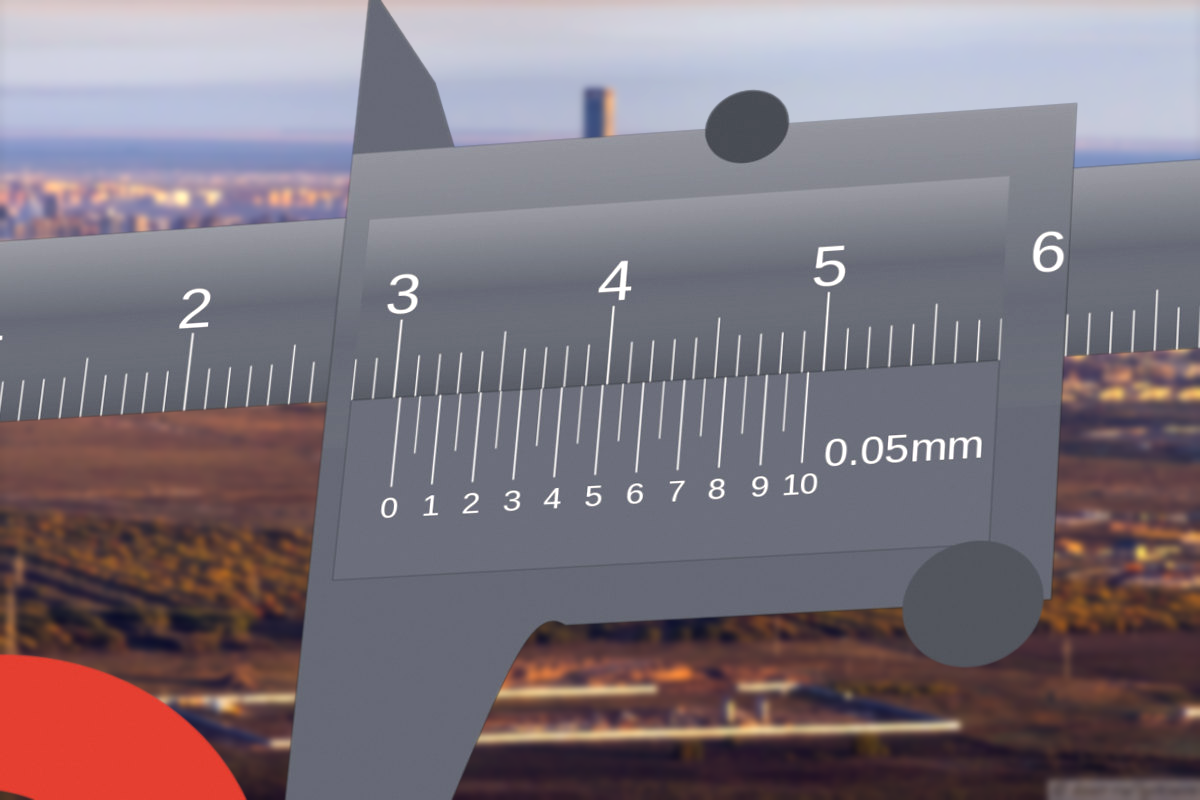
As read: **30.3** mm
